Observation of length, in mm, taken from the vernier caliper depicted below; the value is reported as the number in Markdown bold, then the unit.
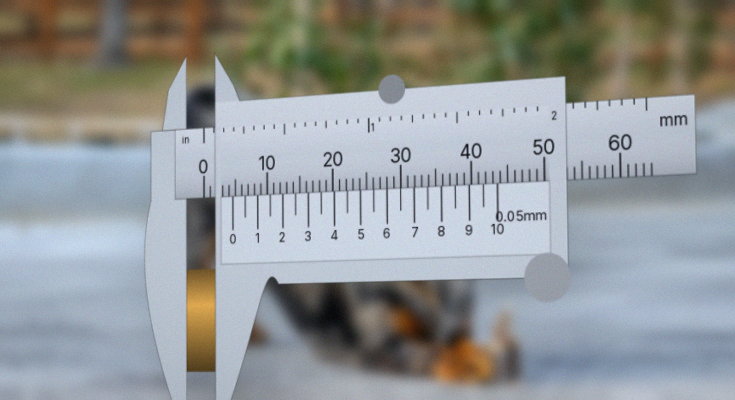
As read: **4.6** mm
